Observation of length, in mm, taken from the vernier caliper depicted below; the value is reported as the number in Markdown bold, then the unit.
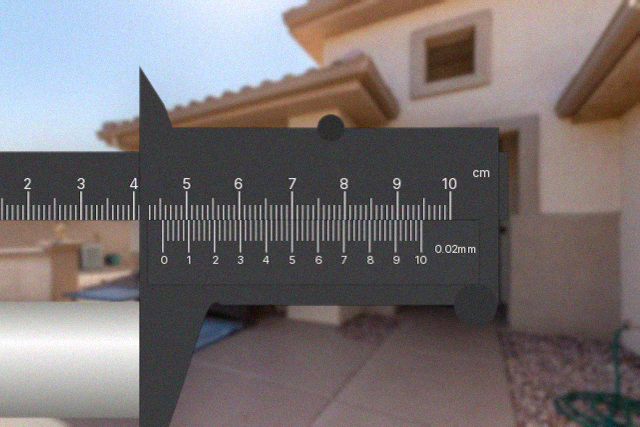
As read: **45.5** mm
